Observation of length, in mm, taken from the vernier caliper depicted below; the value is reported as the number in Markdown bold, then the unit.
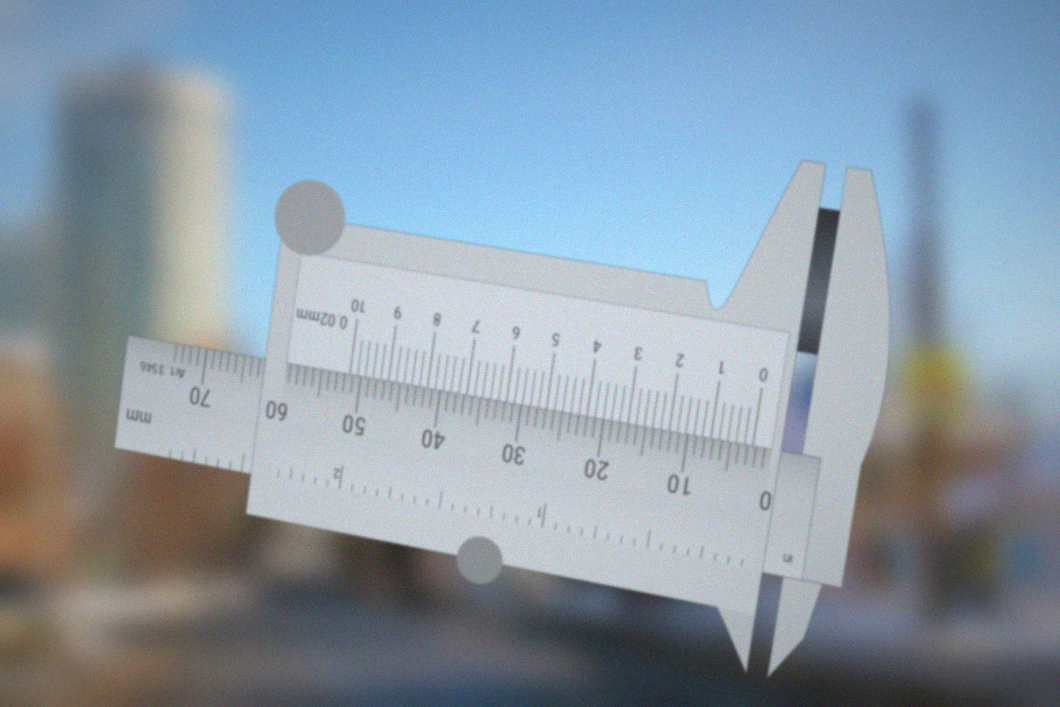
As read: **2.4** mm
